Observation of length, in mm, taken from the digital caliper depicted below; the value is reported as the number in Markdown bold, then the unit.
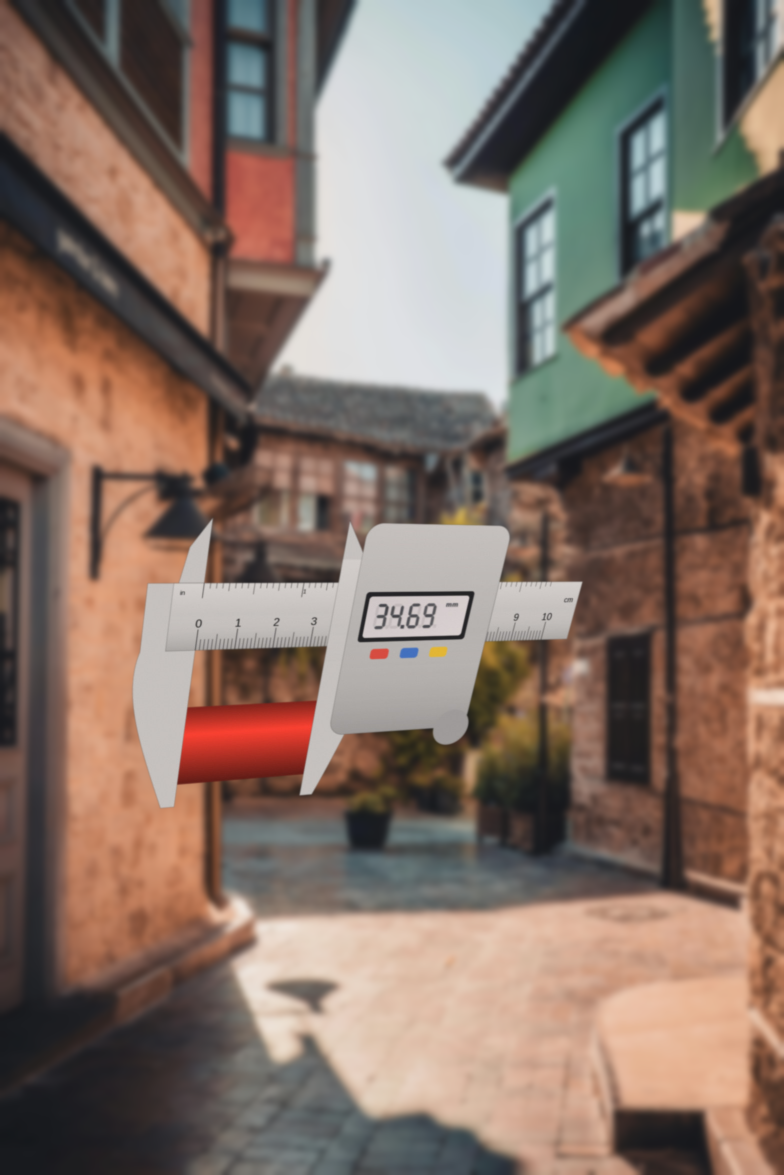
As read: **34.69** mm
